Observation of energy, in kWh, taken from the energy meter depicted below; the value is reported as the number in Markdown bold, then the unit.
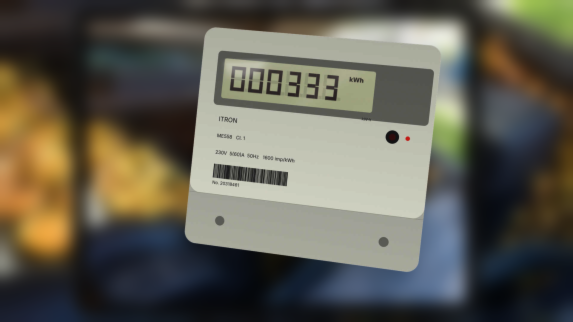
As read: **333** kWh
